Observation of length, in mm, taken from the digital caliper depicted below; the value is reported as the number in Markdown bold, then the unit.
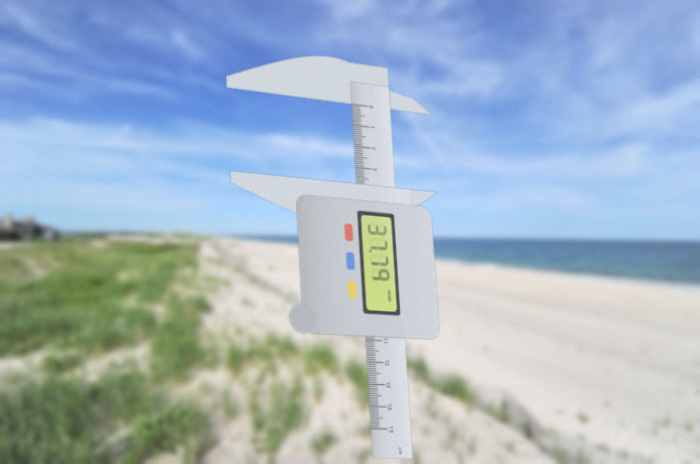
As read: **37.79** mm
